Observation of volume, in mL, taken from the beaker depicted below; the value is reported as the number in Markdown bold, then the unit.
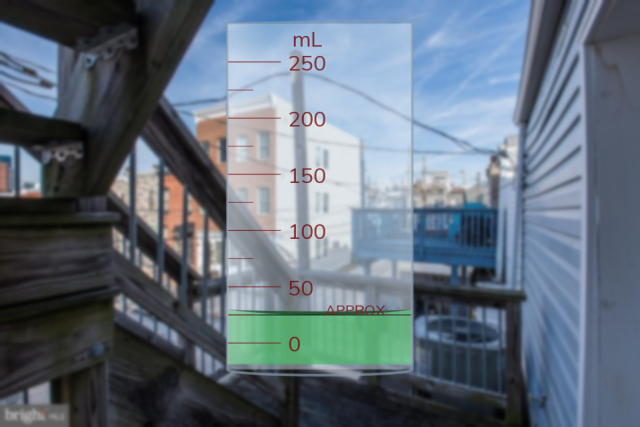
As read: **25** mL
